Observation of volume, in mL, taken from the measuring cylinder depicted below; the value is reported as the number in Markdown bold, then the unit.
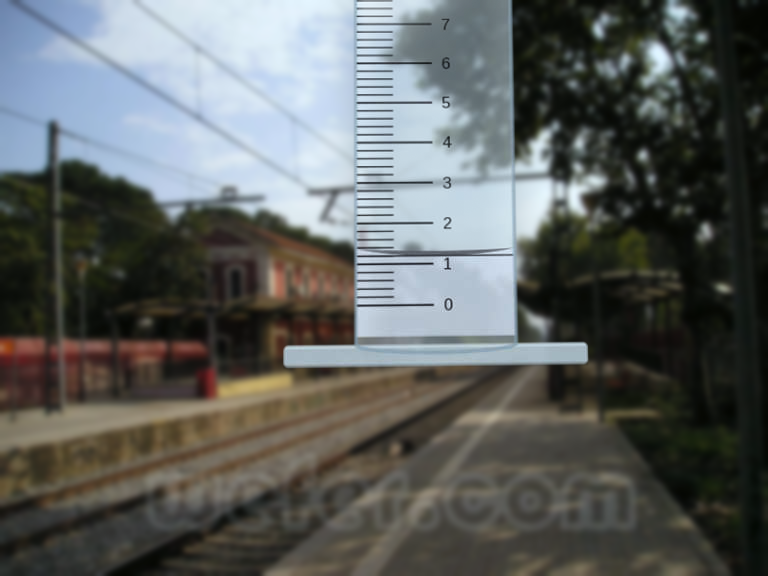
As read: **1.2** mL
